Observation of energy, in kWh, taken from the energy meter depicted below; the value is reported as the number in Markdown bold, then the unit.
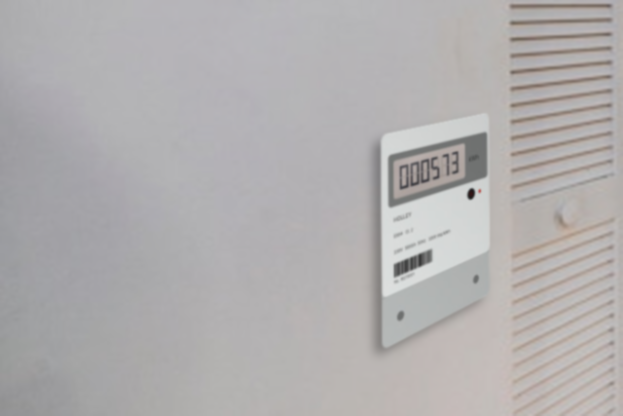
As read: **573** kWh
